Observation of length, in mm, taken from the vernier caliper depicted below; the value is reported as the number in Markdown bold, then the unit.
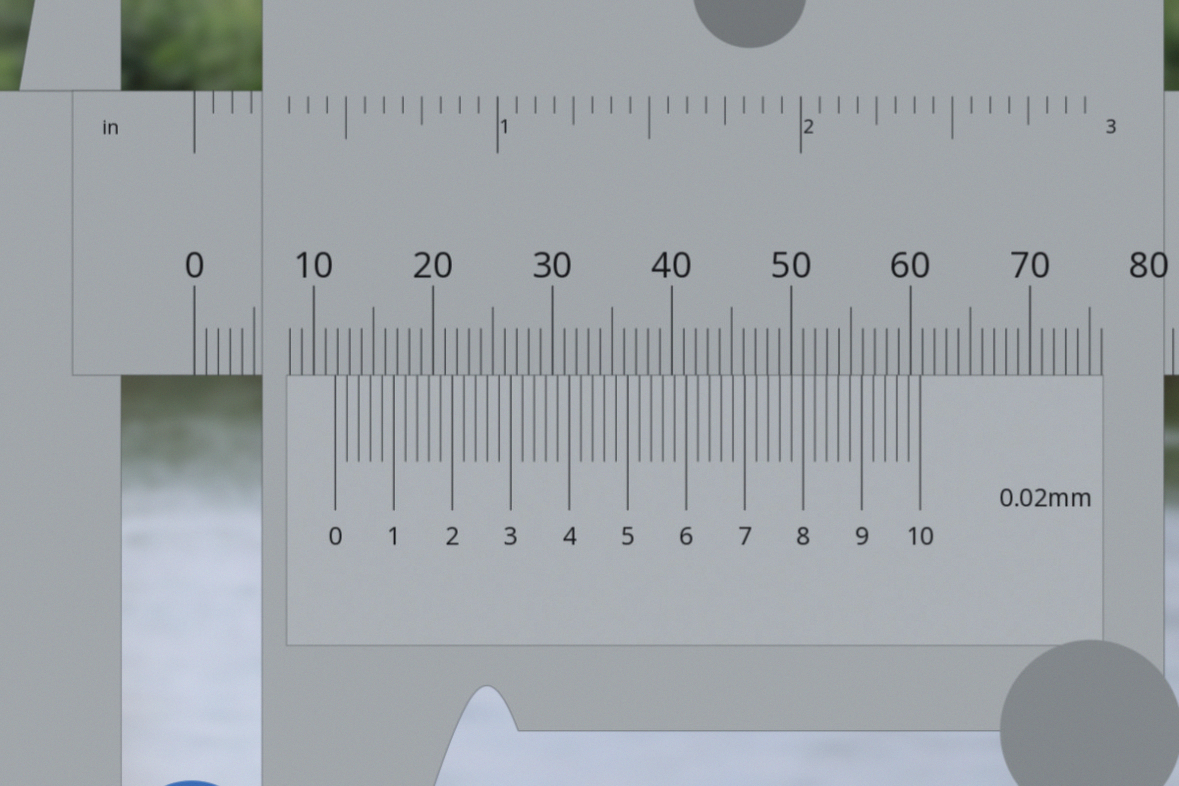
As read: **11.8** mm
